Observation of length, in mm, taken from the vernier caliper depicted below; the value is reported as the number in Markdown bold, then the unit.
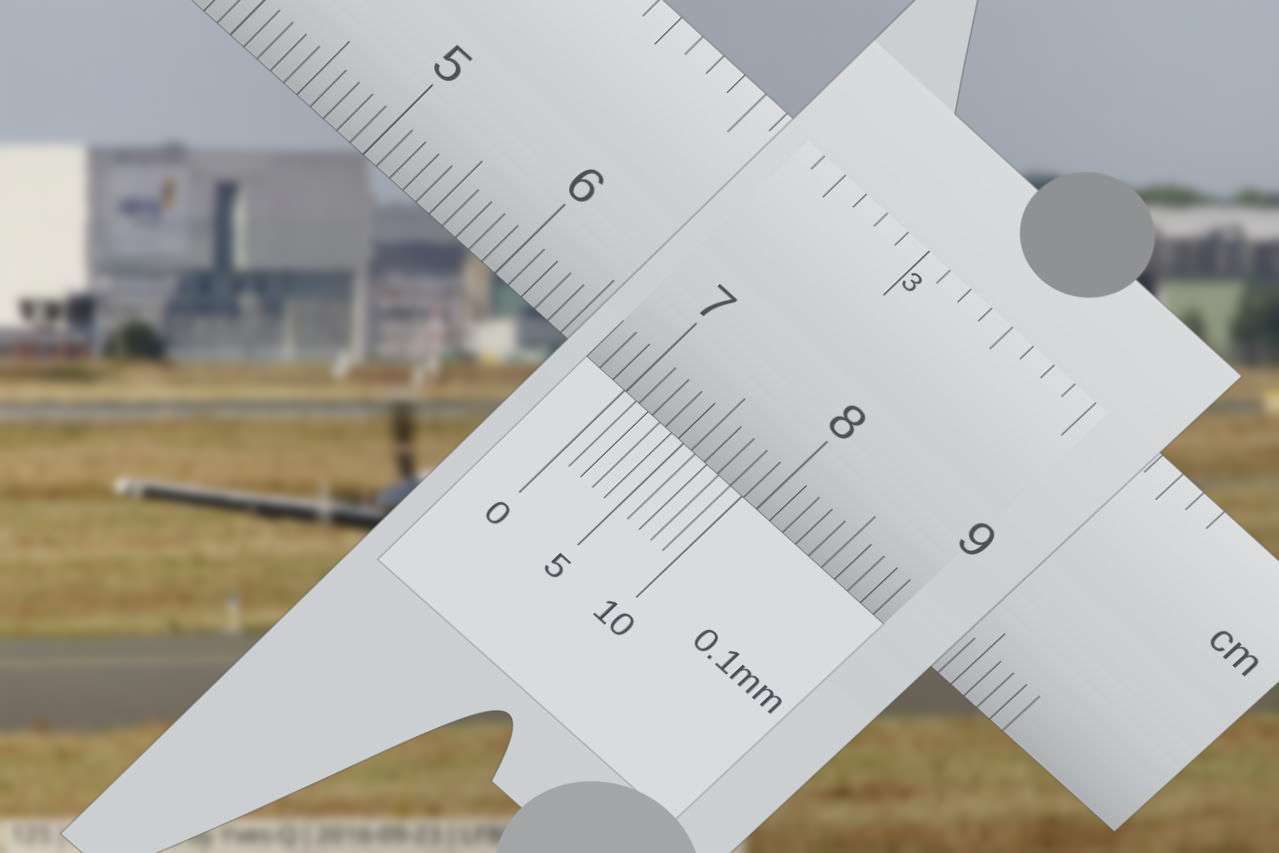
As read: **69.9** mm
